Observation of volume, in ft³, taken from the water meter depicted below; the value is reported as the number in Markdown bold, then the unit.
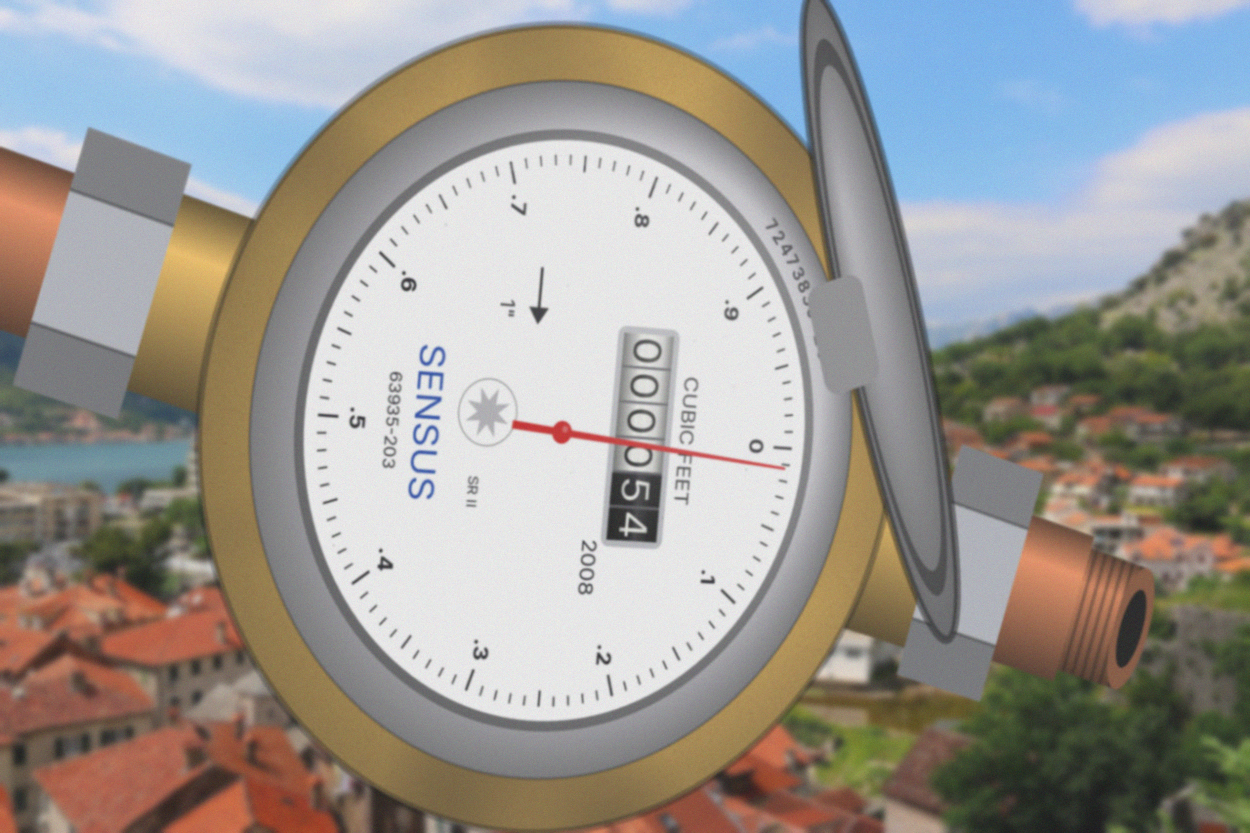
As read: **54.01** ft³
